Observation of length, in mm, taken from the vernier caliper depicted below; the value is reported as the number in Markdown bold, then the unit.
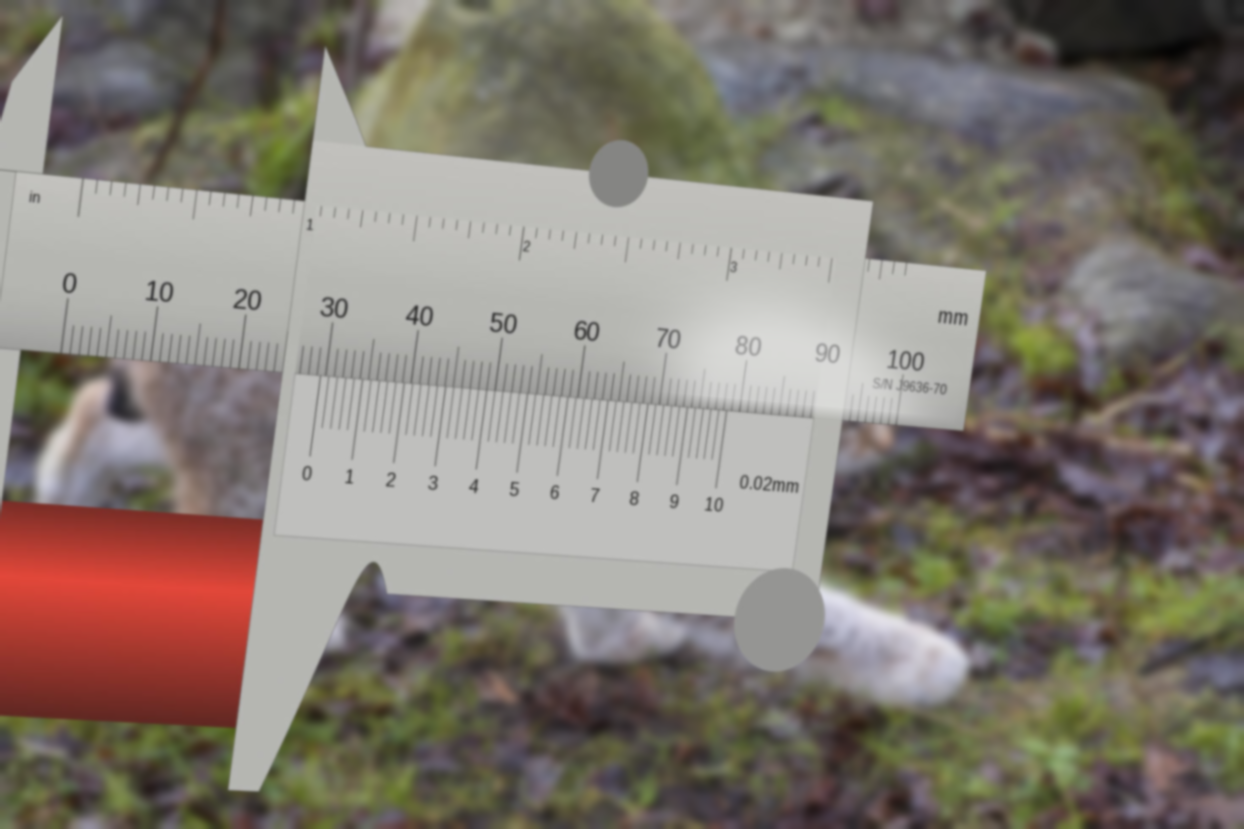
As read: **29.4** mm
